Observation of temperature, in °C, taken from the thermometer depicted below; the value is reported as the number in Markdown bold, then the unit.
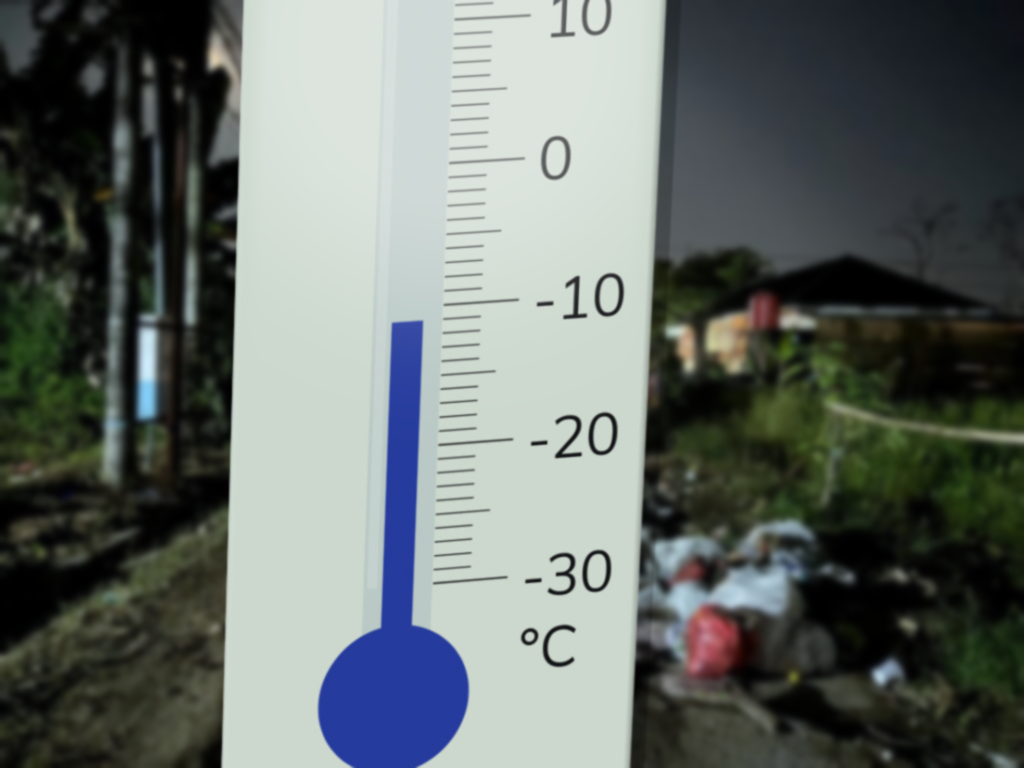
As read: **-11** °C
